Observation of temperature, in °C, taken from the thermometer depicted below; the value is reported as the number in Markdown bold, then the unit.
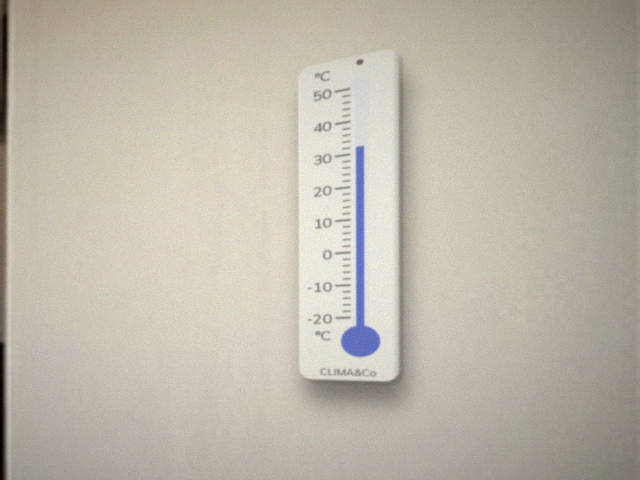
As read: **32** °C
